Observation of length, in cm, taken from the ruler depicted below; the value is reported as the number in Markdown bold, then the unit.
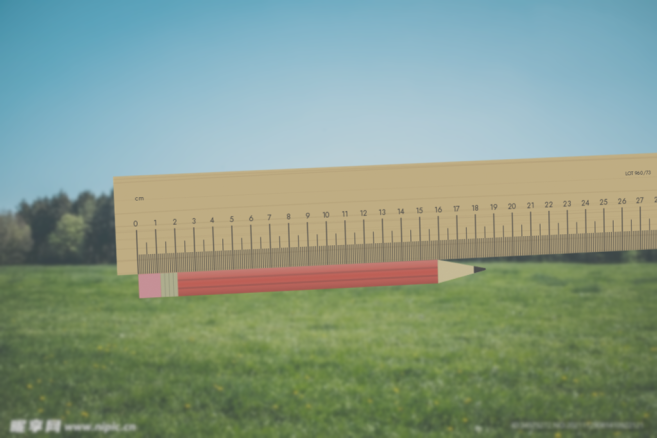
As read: **18.5** cm
